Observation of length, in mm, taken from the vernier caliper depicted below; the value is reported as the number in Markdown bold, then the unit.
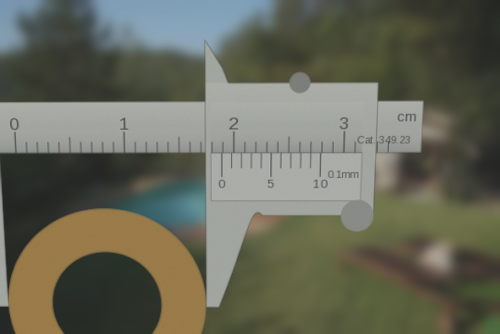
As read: **18.9** mm
